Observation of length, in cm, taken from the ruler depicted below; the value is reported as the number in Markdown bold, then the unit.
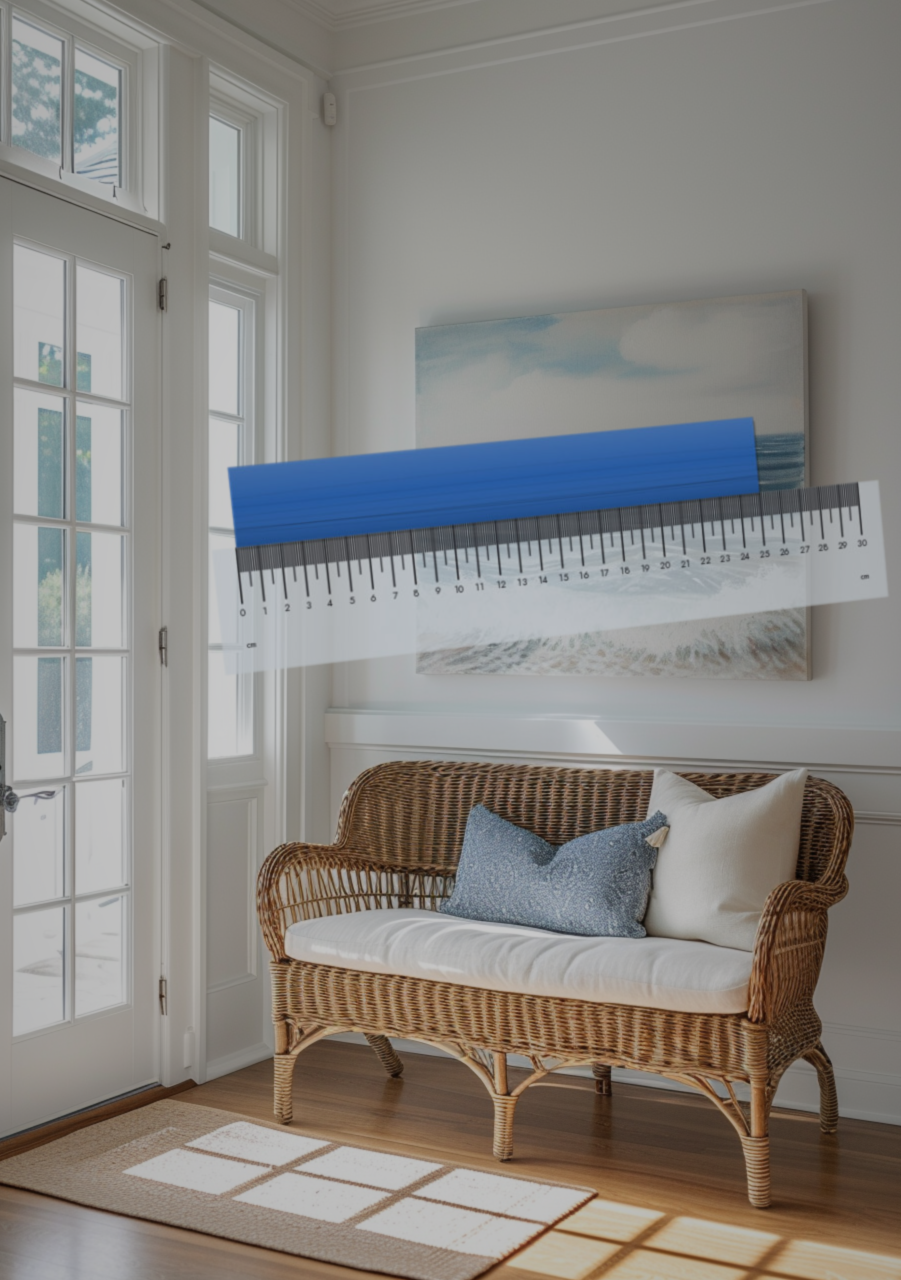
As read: **25** cm
